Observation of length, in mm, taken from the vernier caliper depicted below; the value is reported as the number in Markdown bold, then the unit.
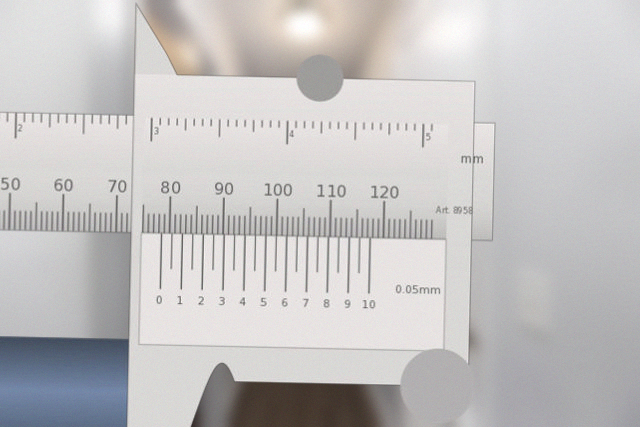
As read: **78.5** mm
